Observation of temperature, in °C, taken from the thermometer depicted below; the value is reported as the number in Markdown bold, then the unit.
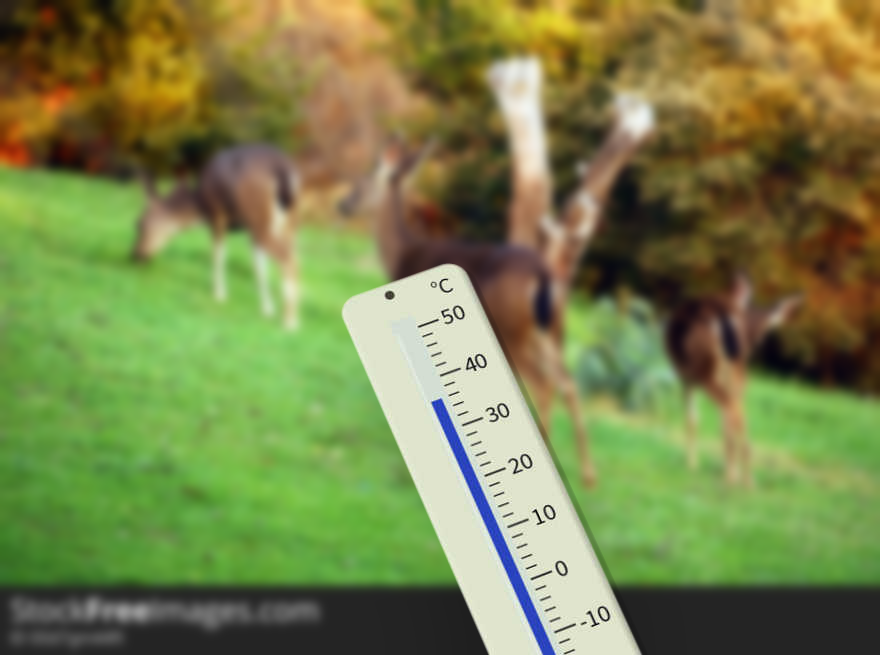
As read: **36** °C
